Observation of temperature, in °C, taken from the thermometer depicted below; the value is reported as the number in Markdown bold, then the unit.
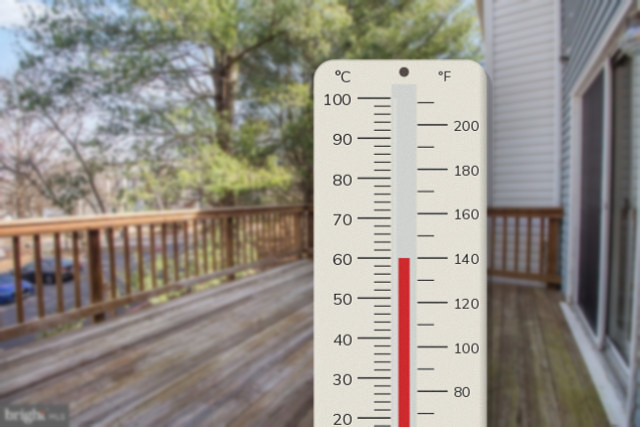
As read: **60** °C
